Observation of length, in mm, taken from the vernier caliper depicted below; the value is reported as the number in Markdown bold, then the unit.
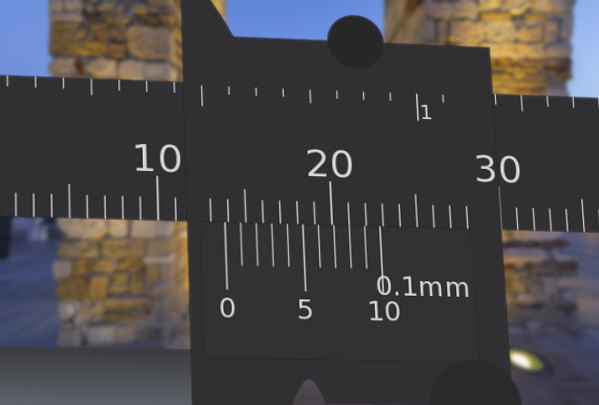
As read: **13.8** mm
